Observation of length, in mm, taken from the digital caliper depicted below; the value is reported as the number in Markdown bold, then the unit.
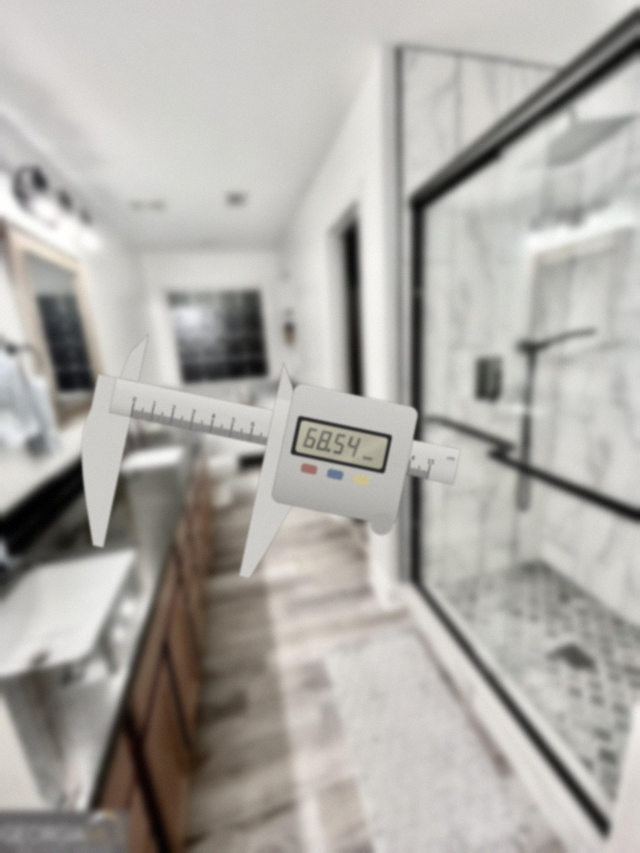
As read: **68.54** mm
